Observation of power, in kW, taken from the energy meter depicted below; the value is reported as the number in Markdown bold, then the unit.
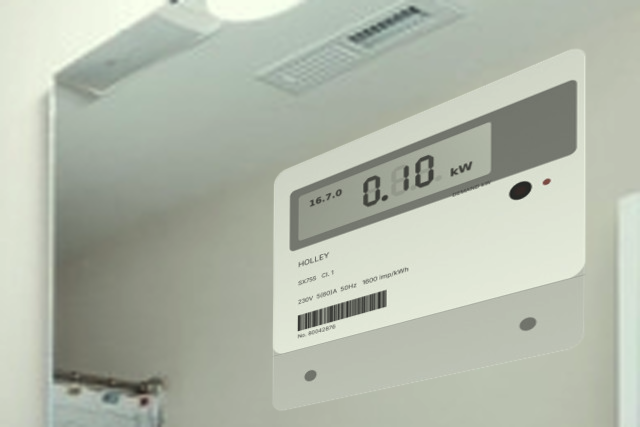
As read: **0.10** kW
